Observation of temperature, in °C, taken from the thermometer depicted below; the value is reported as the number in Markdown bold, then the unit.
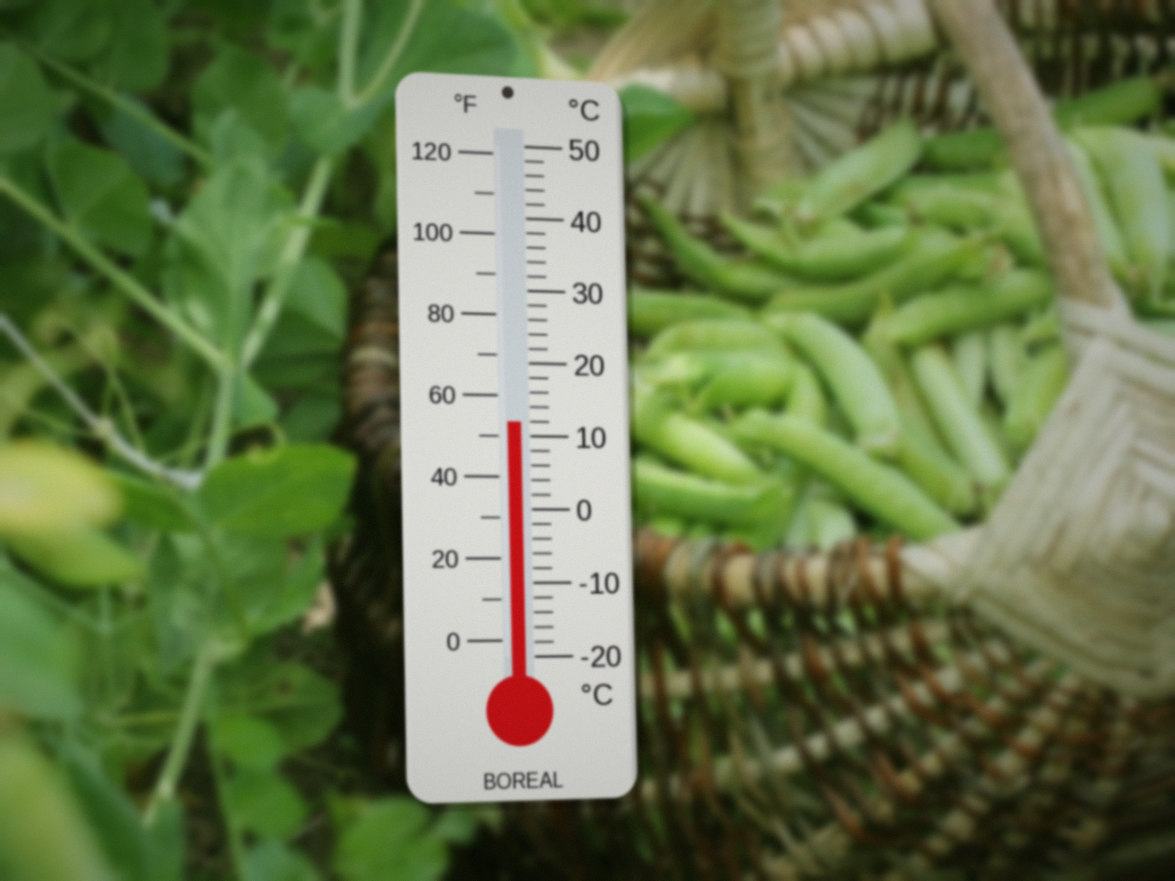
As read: **12** °C
